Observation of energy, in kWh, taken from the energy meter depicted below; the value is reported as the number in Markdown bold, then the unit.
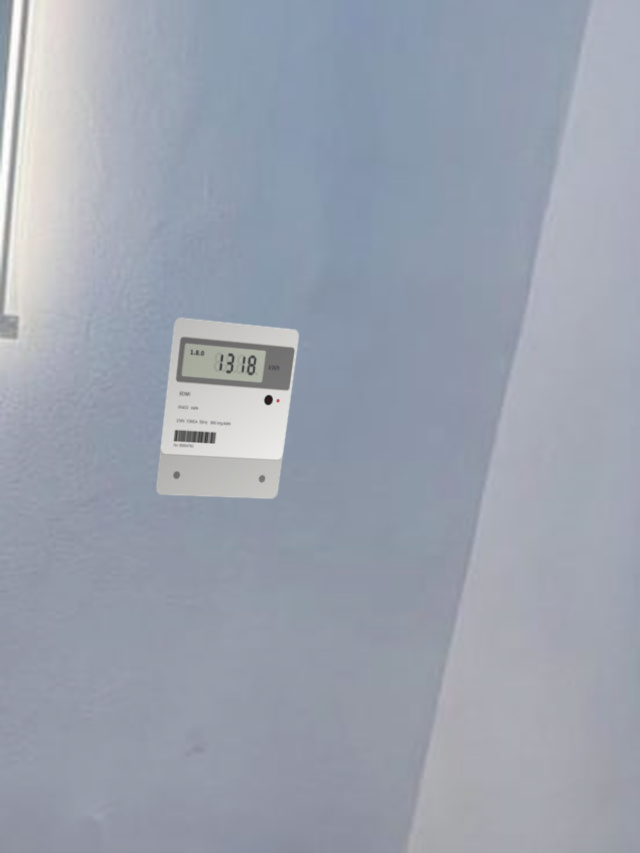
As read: **1318** kWh
